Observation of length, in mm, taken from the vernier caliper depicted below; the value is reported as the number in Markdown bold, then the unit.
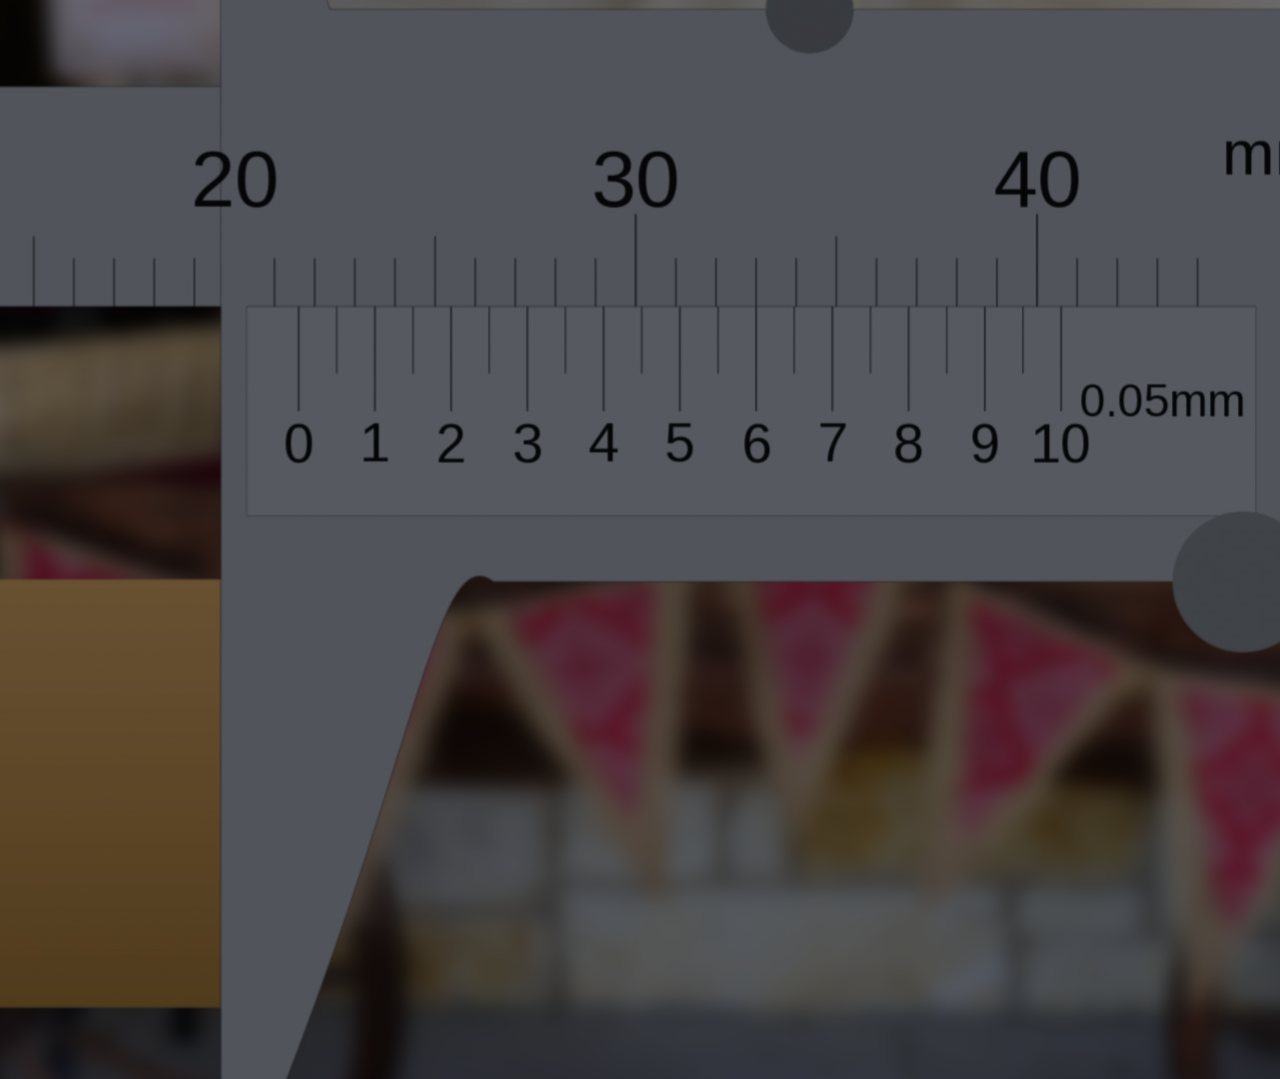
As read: **21.60** mm
